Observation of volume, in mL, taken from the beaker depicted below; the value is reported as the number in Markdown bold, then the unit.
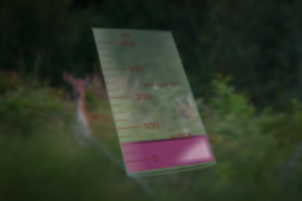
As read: **50** mL
